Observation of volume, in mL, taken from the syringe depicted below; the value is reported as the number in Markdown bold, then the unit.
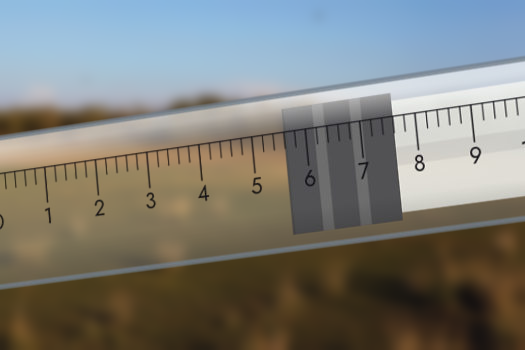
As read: **5.6** mL
